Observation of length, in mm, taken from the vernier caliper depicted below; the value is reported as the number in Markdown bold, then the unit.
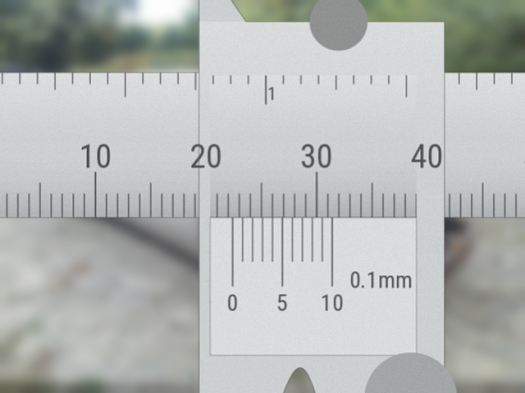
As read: **22.4** mm
